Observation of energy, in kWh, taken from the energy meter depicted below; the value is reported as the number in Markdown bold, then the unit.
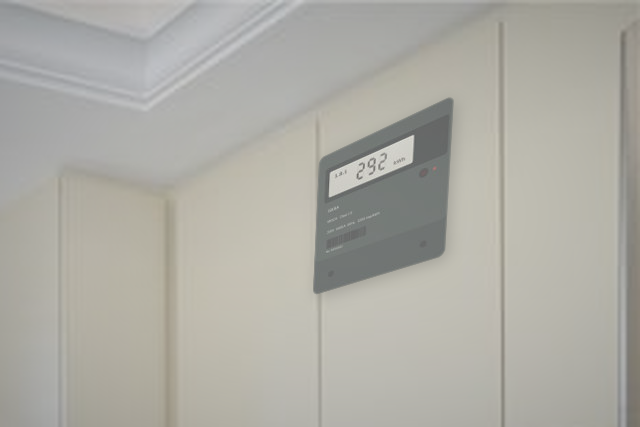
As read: **292** kWh
